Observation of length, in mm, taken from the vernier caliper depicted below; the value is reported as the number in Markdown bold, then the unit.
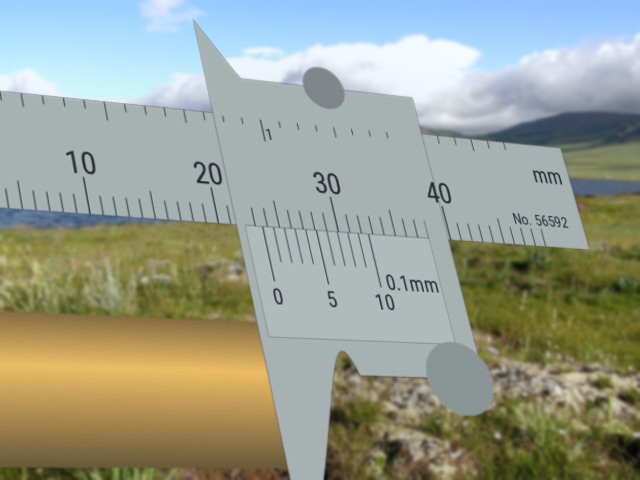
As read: **23.6** mm
